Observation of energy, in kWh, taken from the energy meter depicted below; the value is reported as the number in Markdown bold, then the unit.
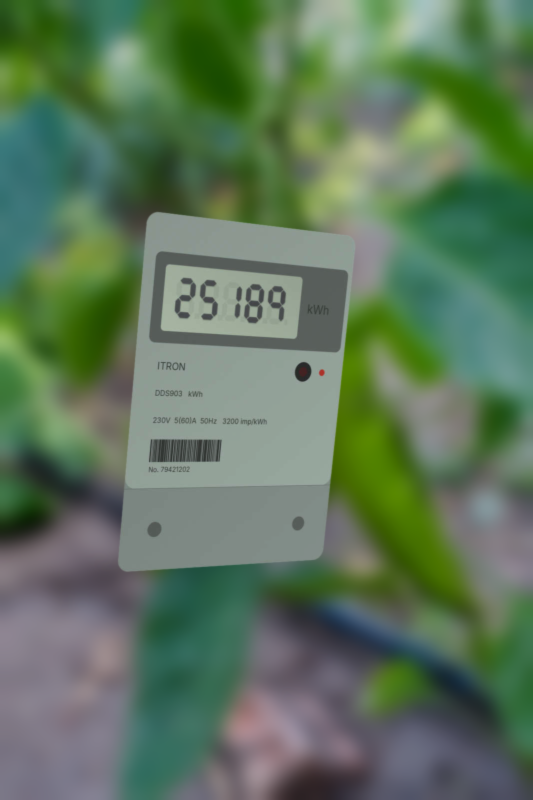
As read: **25189** kWh
